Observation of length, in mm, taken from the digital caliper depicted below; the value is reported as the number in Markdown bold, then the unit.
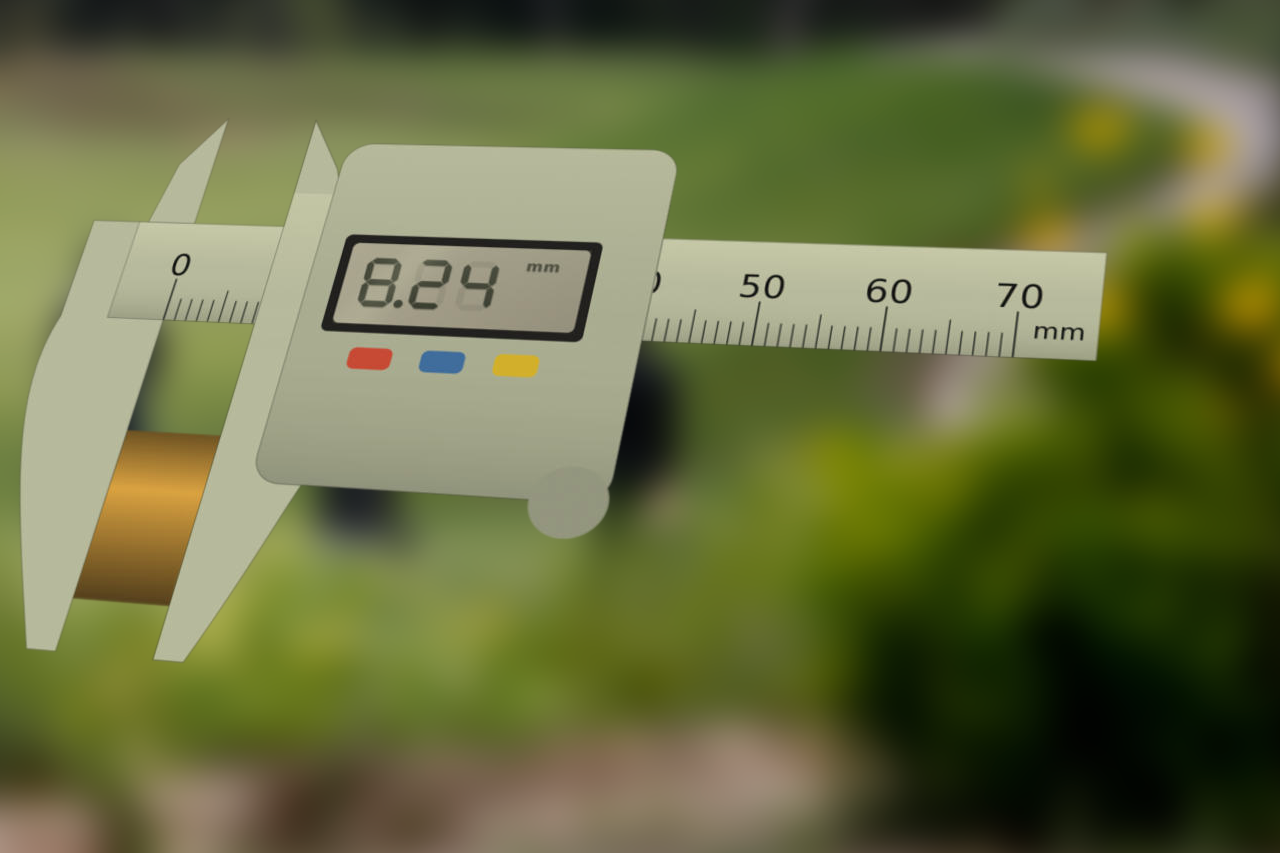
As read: **8.24** mm
